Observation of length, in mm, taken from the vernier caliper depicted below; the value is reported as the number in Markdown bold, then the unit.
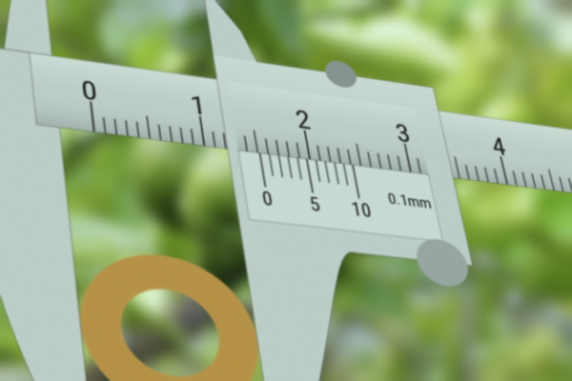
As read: **15.2** mm
